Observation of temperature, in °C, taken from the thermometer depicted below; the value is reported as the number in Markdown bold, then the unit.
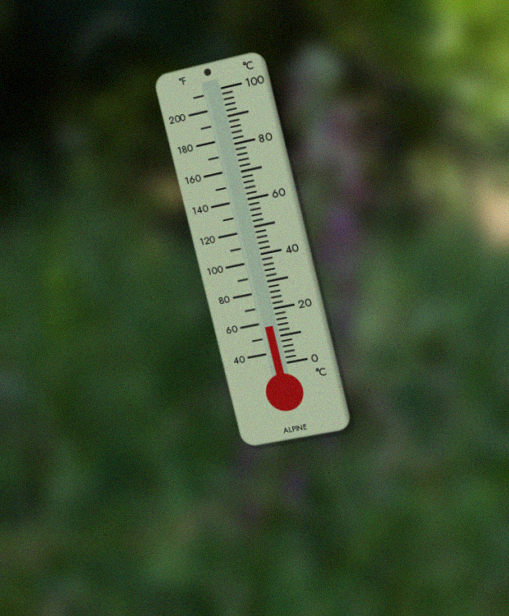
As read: **14** °C
